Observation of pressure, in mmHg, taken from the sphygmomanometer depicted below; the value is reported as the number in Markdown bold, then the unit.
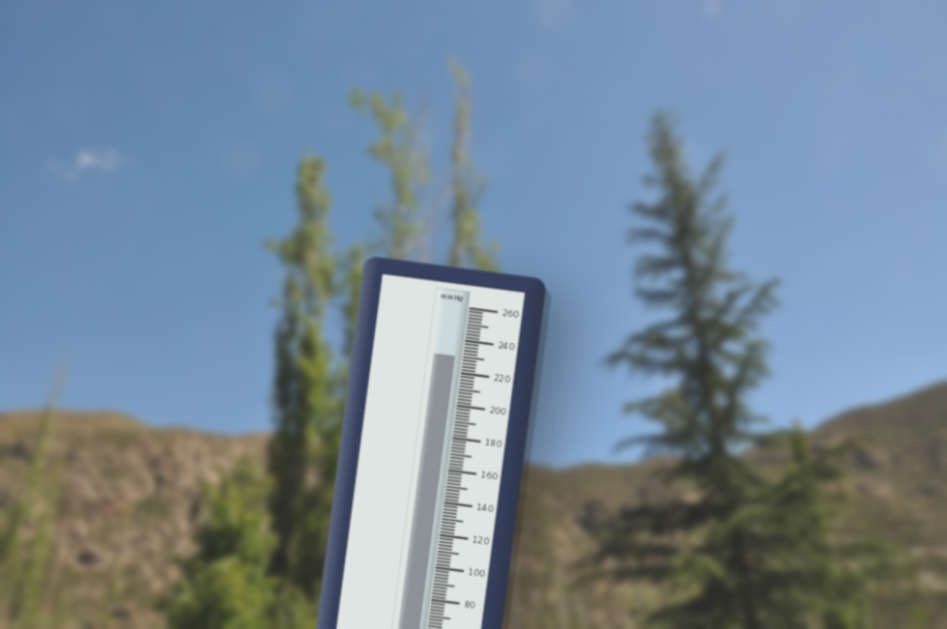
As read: **230** mmHg
